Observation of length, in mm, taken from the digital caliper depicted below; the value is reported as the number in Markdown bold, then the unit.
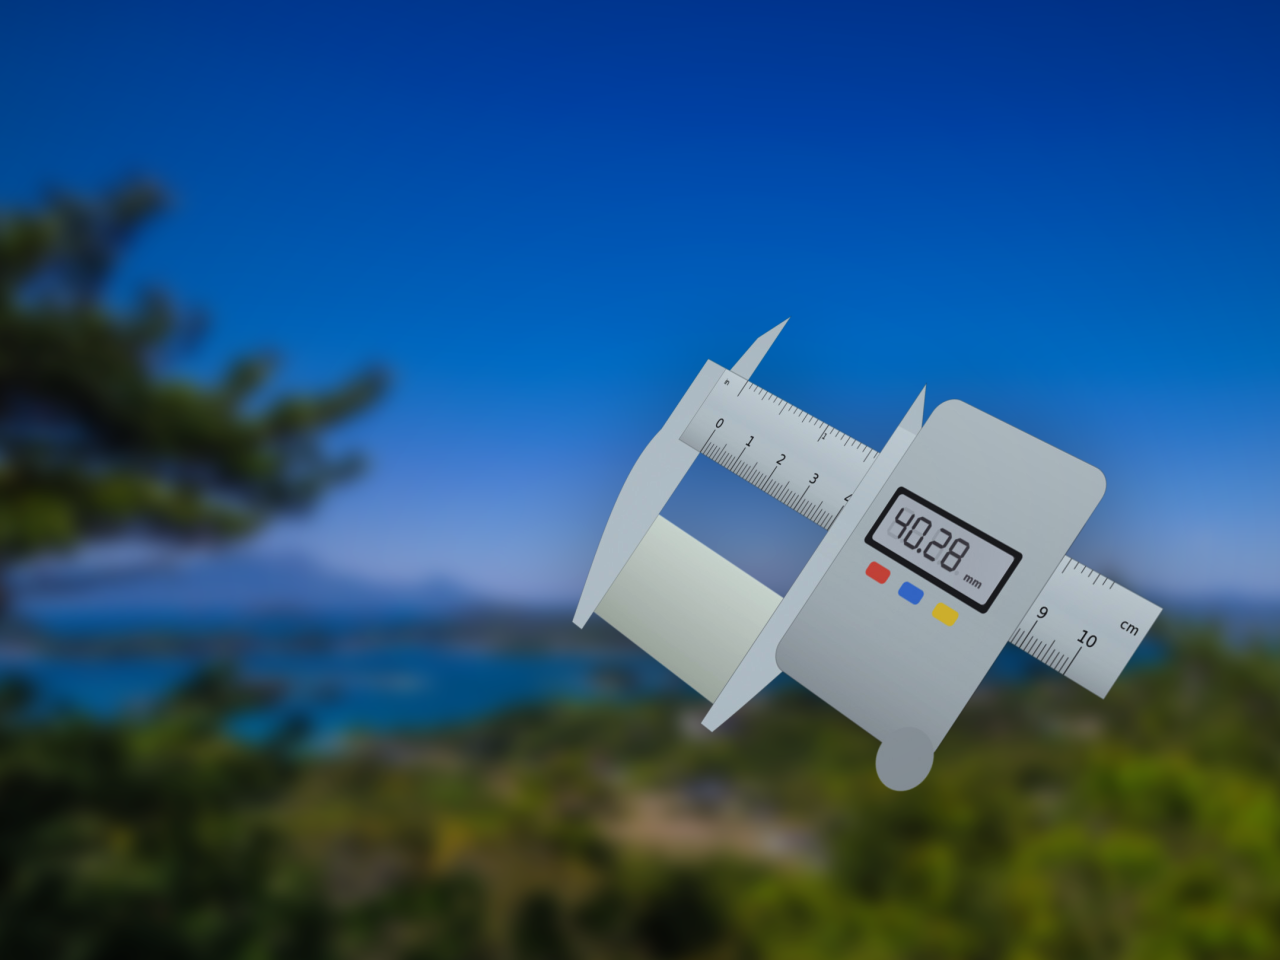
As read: **40.28** mm
